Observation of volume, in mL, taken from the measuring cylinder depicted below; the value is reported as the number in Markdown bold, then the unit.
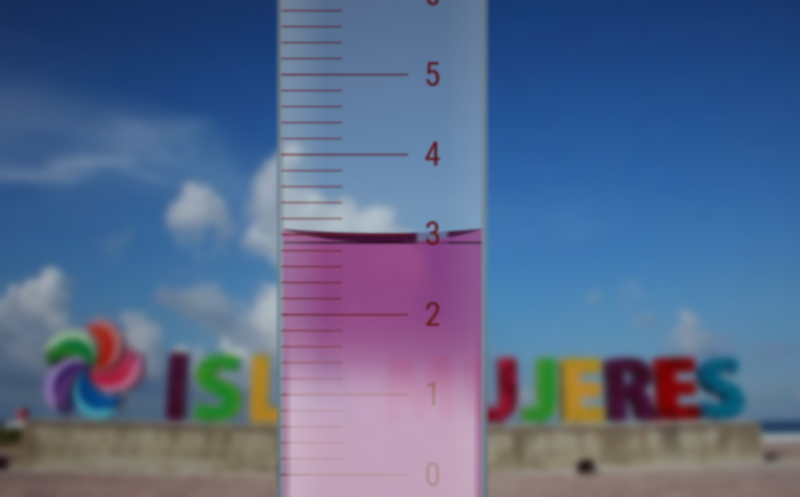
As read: **2.9** mL
